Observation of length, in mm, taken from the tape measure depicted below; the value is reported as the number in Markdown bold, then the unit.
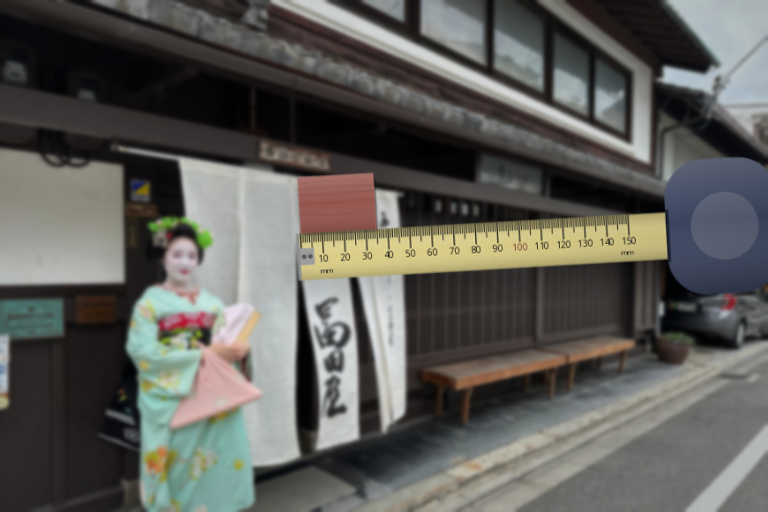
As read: **35** mm
